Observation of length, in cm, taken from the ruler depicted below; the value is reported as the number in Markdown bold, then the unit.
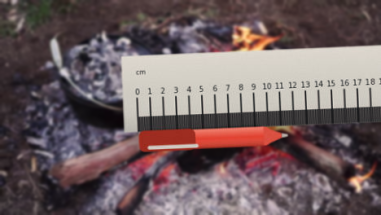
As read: **11.5** cm
